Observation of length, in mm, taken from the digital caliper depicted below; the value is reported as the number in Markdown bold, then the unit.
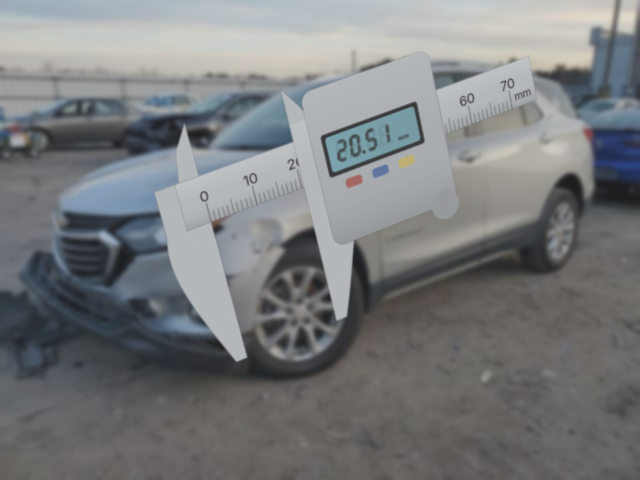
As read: **20.51** mm
